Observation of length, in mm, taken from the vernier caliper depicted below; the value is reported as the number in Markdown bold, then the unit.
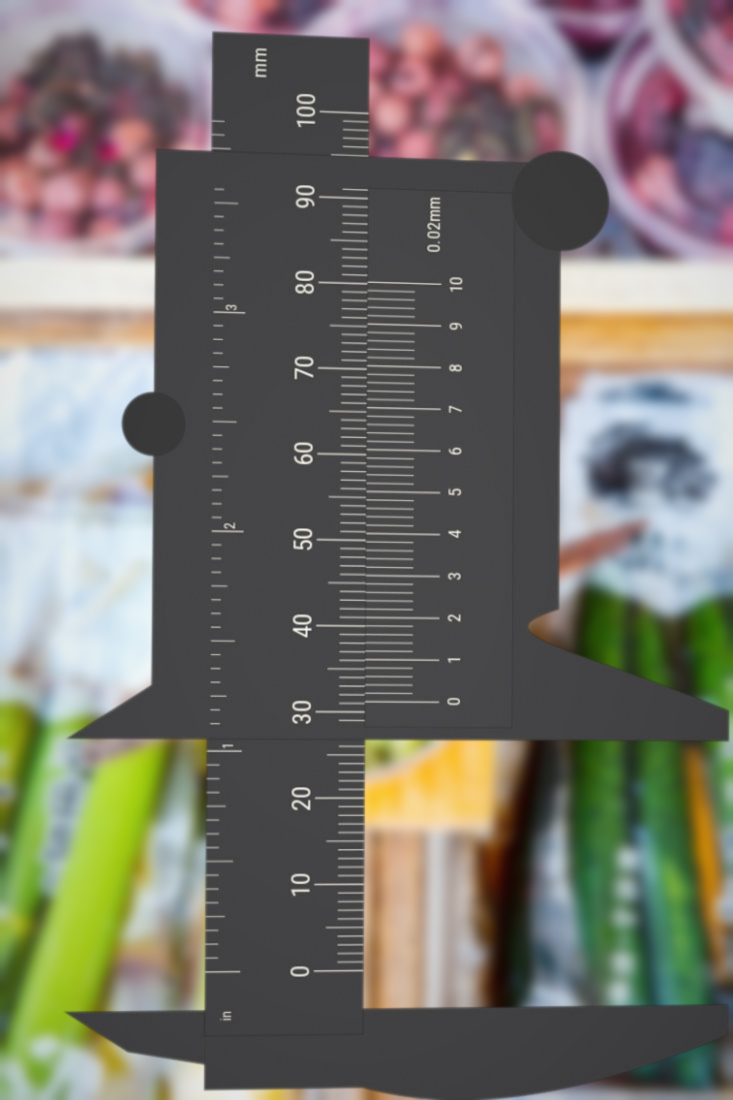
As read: **31.2** mm
